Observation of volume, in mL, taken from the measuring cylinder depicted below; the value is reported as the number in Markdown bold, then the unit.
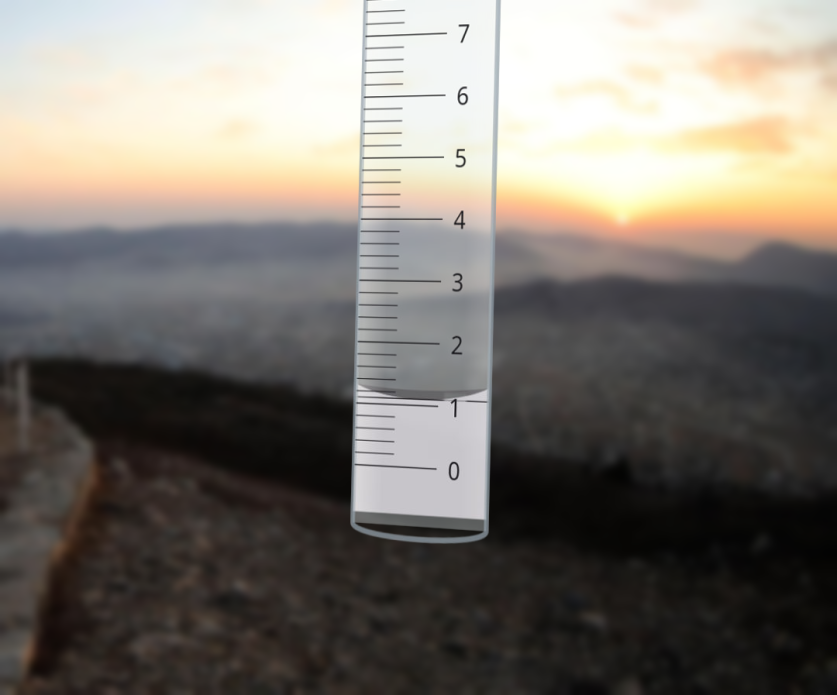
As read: **1.1** mL
